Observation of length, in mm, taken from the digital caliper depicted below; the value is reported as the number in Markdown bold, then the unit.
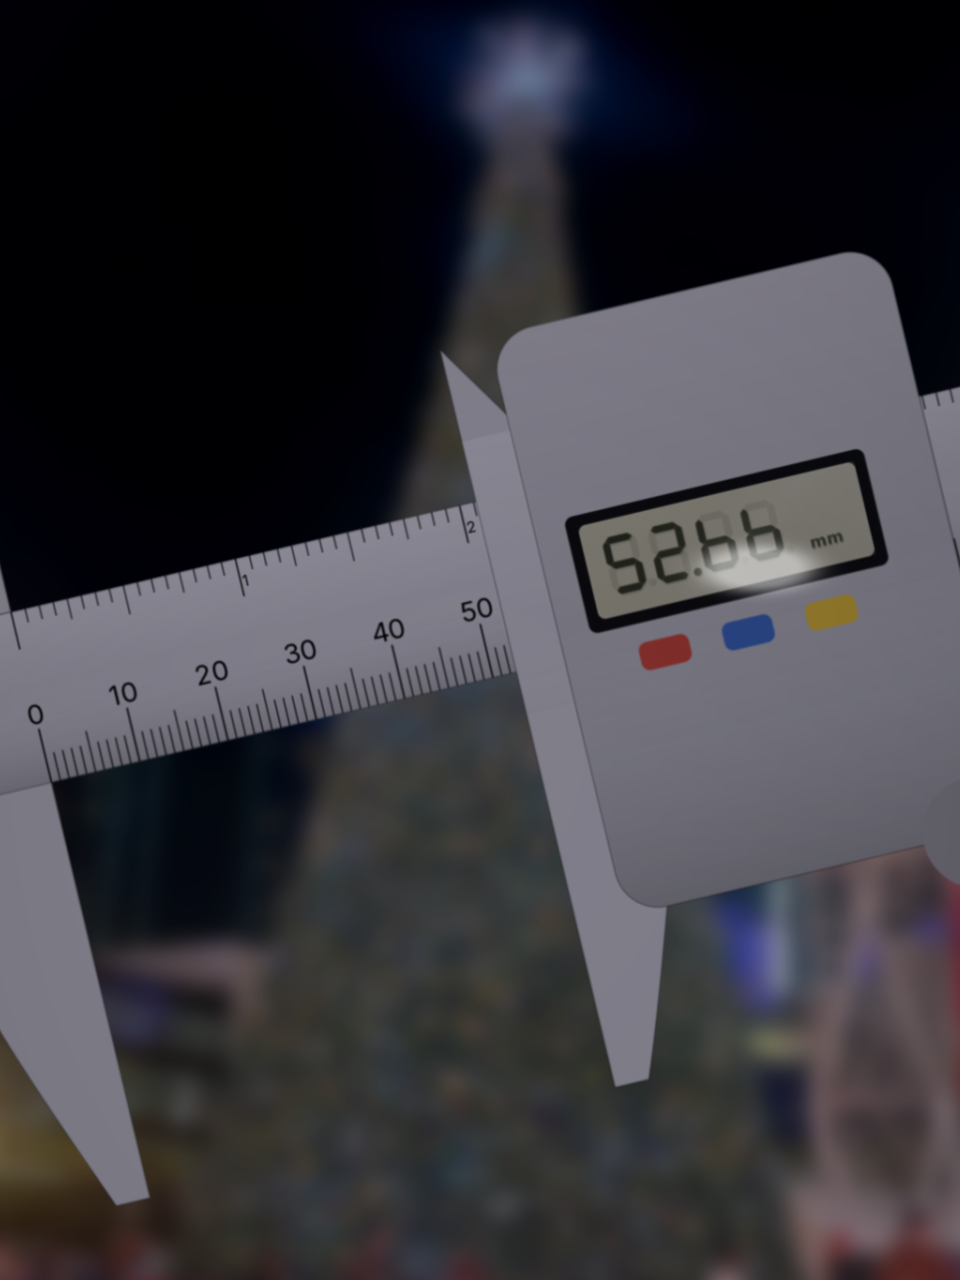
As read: **52.66** mm
